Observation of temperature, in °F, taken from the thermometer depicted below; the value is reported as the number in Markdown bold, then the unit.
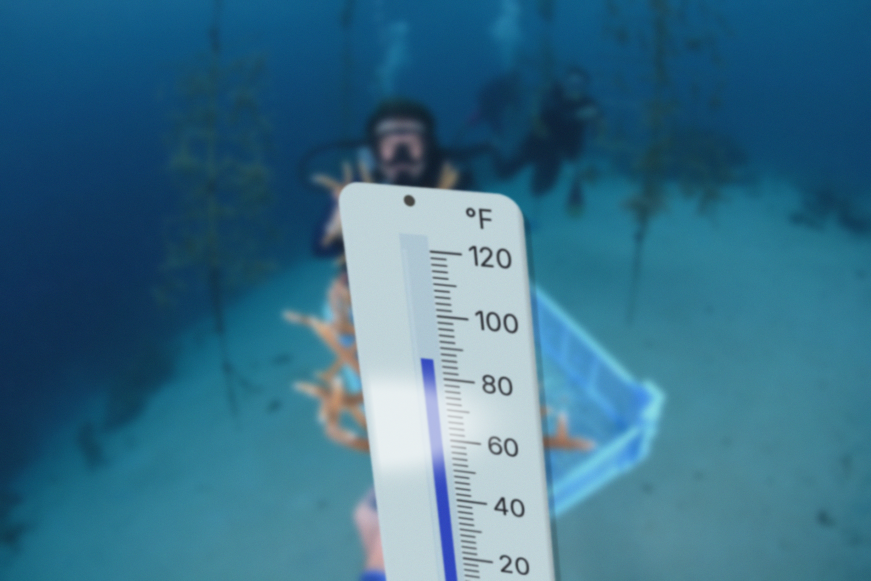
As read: **86** °F
